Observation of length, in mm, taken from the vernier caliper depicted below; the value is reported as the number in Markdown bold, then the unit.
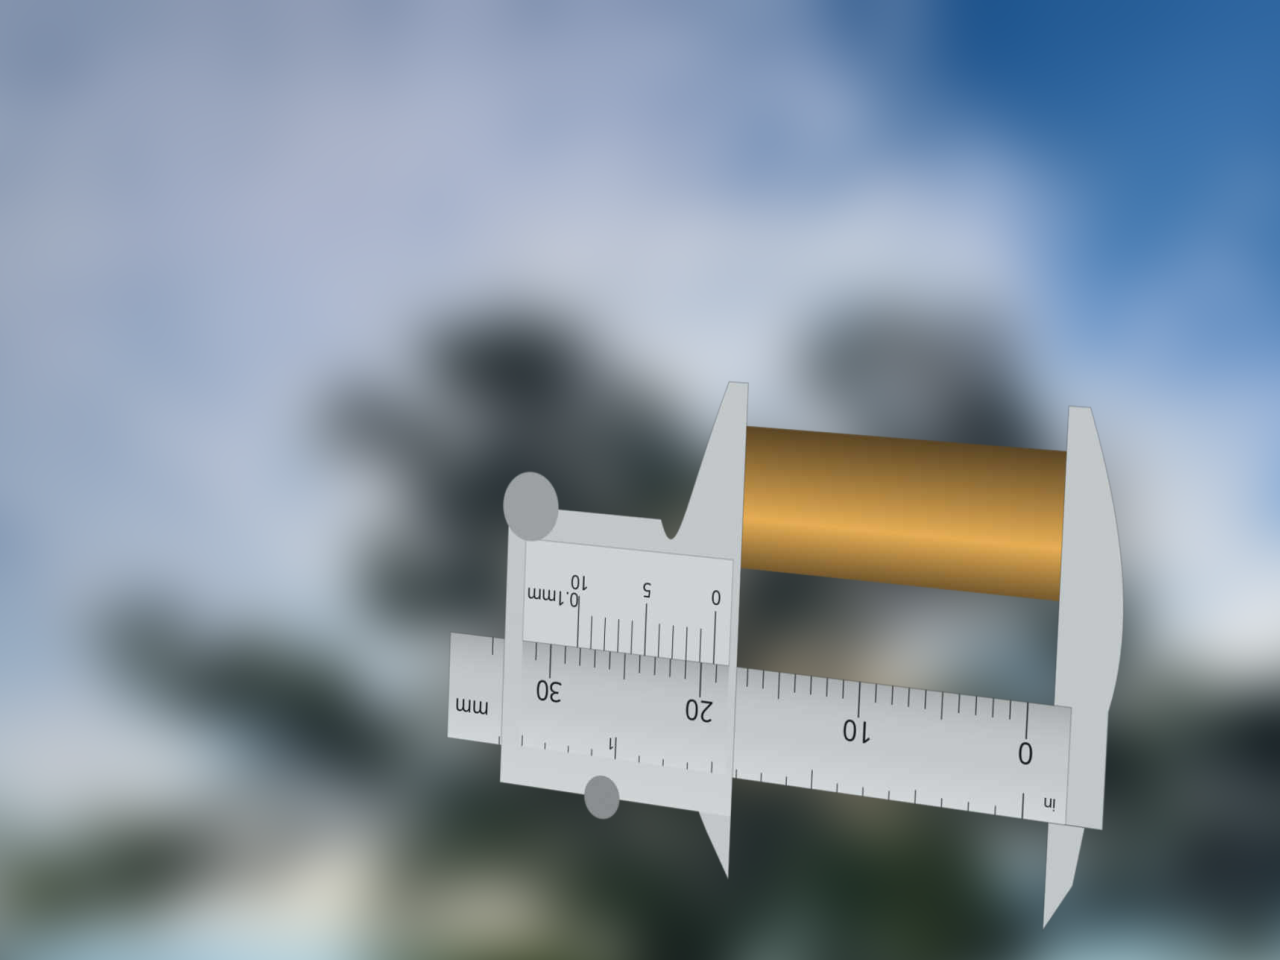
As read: **19.2** mm
